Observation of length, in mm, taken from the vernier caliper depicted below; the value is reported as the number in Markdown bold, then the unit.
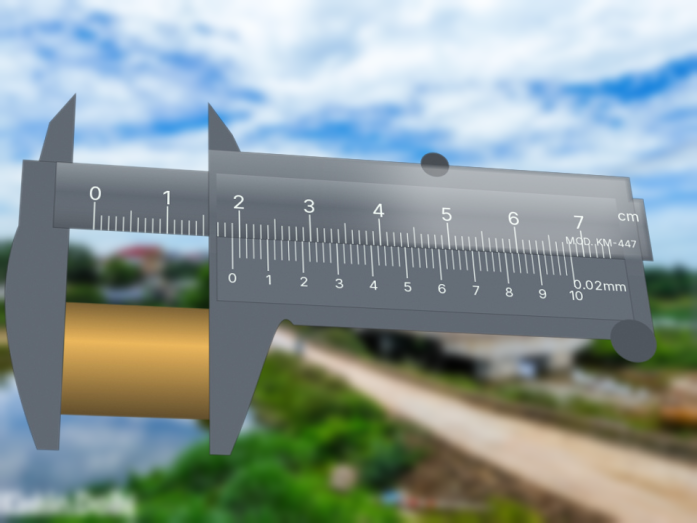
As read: **19.0** mm
